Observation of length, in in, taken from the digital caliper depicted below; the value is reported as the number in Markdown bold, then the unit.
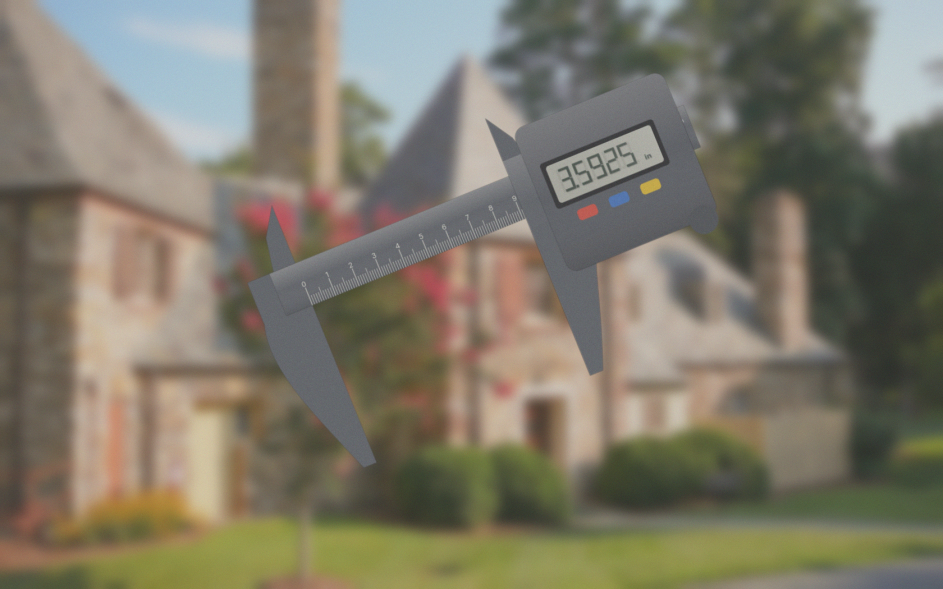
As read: **3.5925** in
